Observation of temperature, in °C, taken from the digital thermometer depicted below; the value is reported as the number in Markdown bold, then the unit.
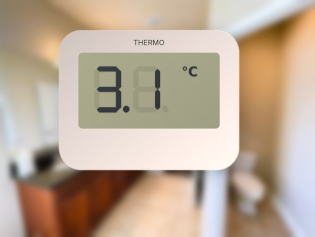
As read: **3.1** °C
